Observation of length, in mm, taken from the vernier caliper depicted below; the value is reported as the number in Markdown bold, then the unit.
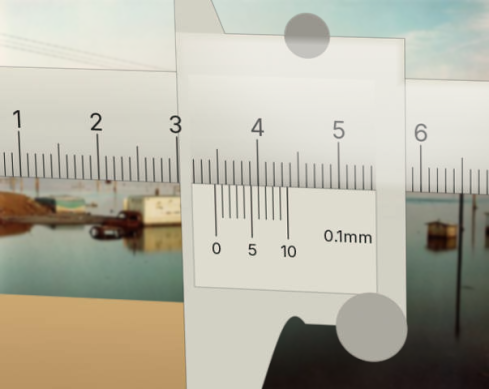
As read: **34.6** mm
